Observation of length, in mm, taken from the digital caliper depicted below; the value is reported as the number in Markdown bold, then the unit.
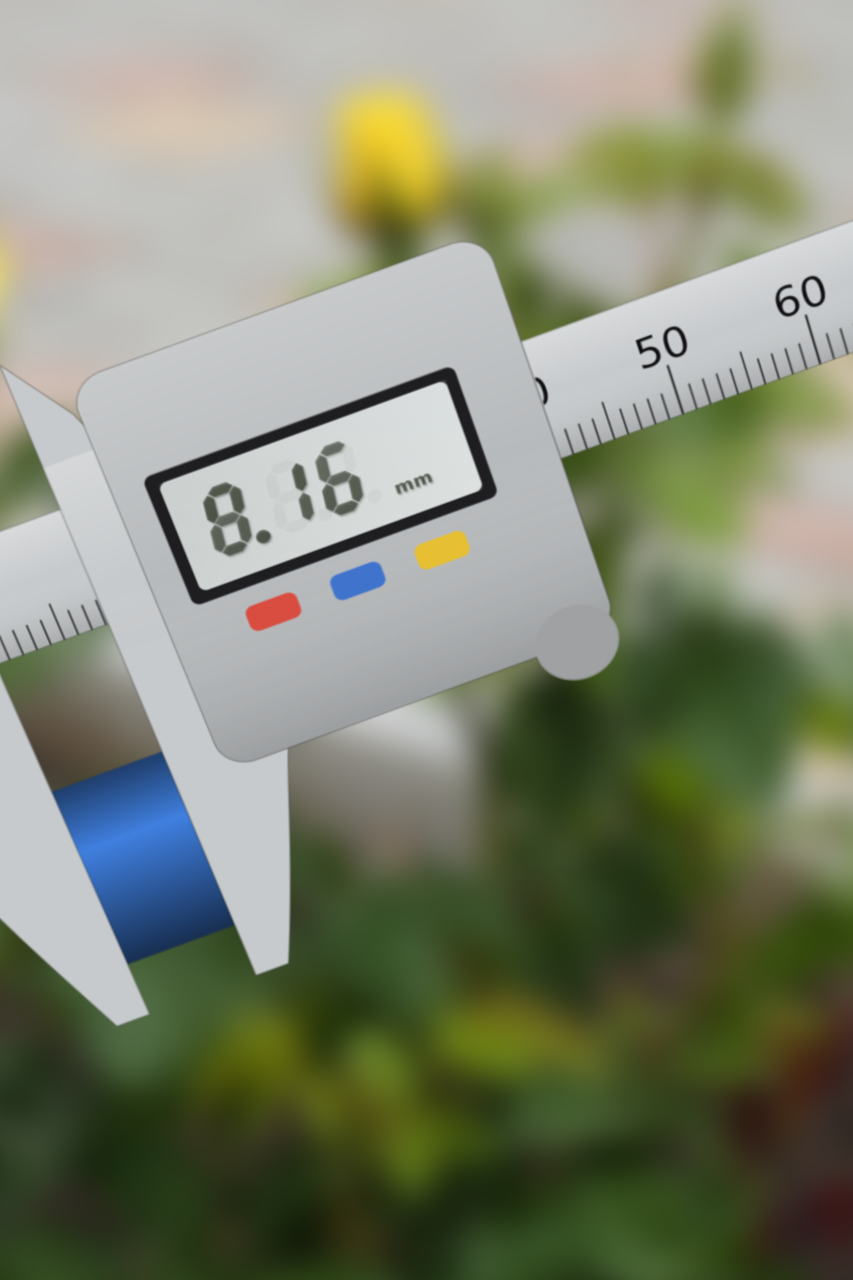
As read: **8.16** mm
